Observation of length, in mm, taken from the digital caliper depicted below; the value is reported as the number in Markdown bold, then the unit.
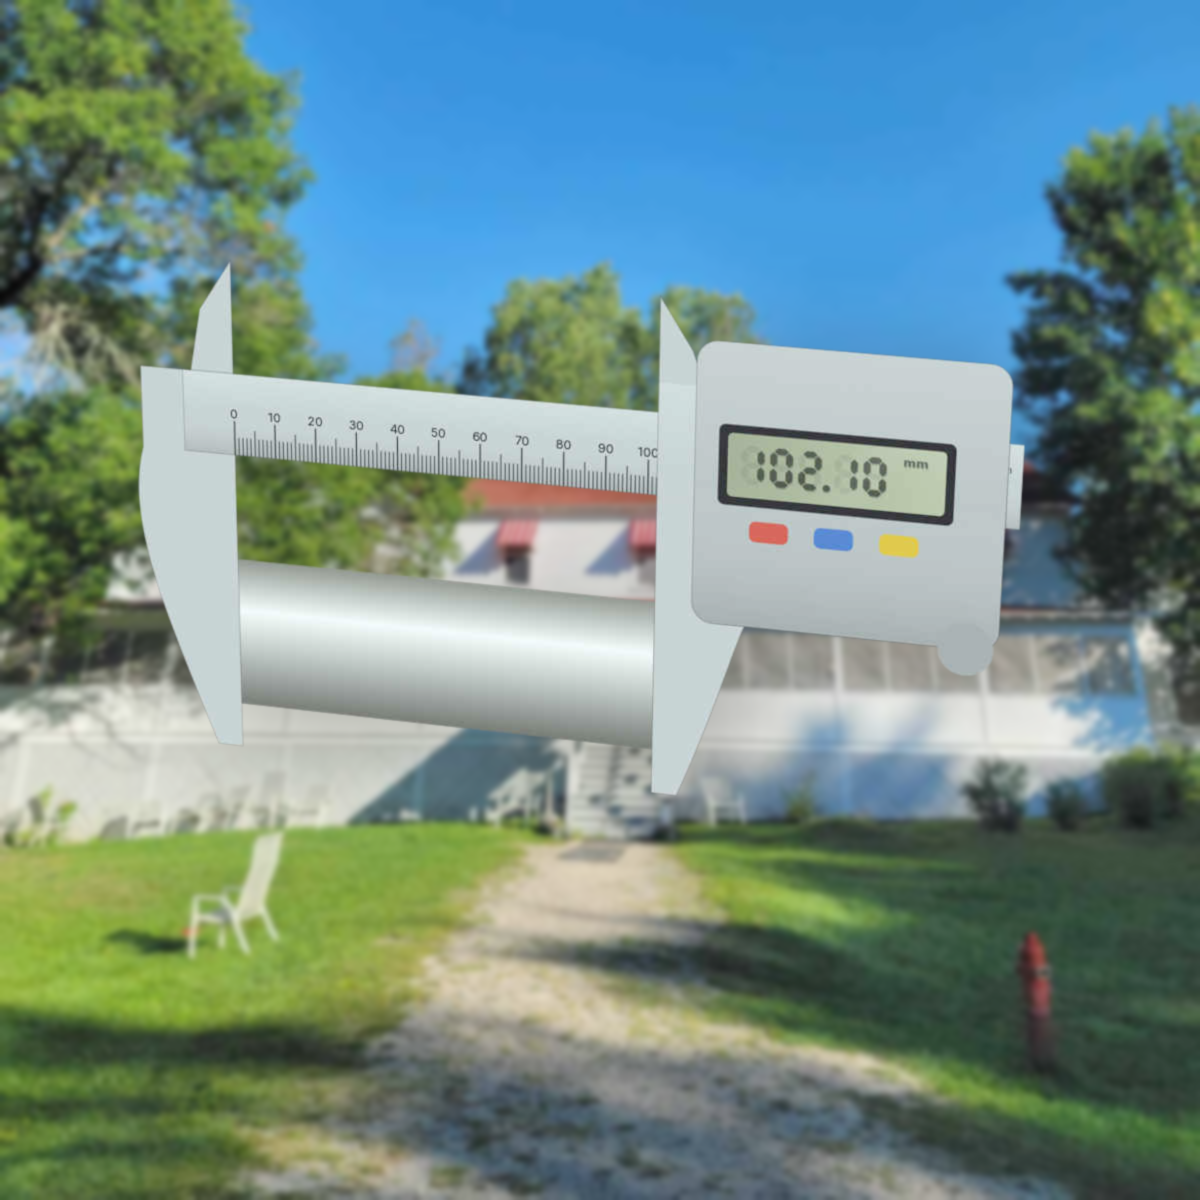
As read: **102.10** mm
